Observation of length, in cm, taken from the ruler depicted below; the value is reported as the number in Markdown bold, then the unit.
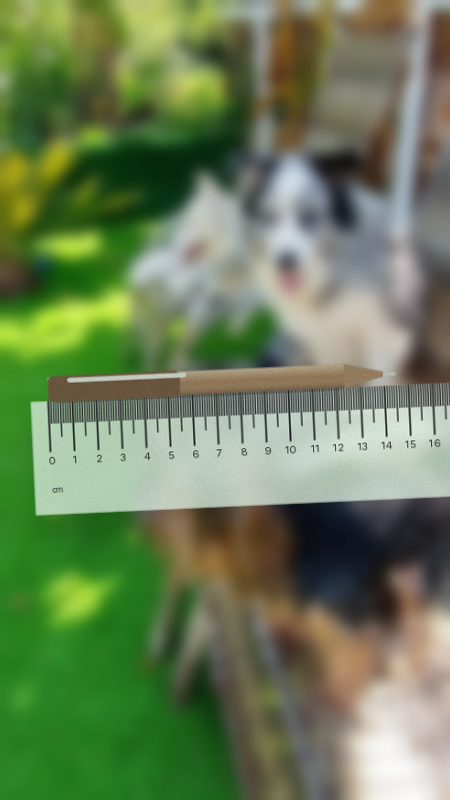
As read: **14.5** cm
